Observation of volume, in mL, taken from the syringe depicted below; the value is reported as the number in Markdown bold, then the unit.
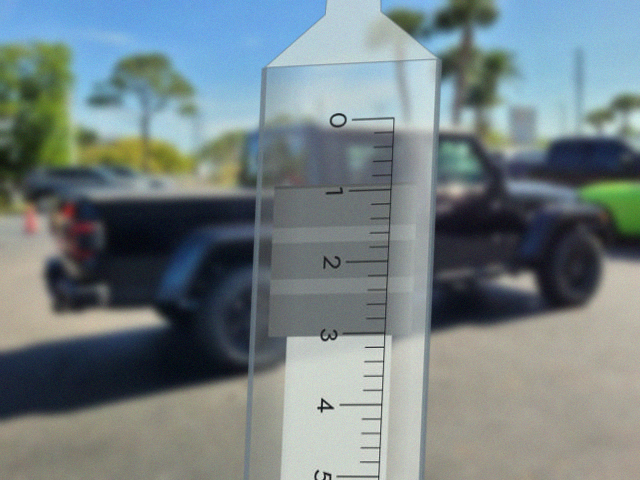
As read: **0.9** mL
